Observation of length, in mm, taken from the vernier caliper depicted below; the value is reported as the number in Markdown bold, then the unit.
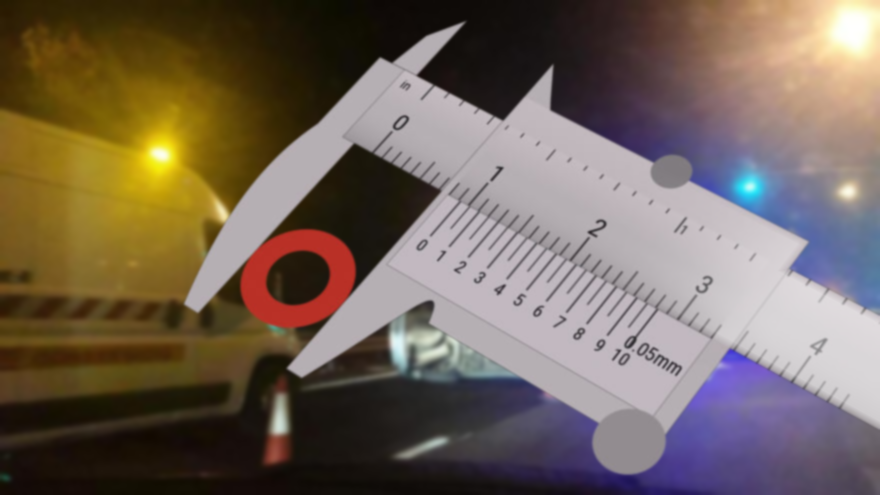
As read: **9.2** mm
